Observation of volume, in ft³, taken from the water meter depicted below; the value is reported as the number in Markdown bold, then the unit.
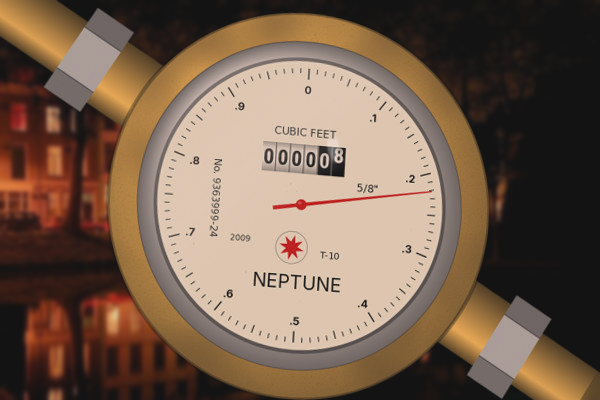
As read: **8.22** ft³
